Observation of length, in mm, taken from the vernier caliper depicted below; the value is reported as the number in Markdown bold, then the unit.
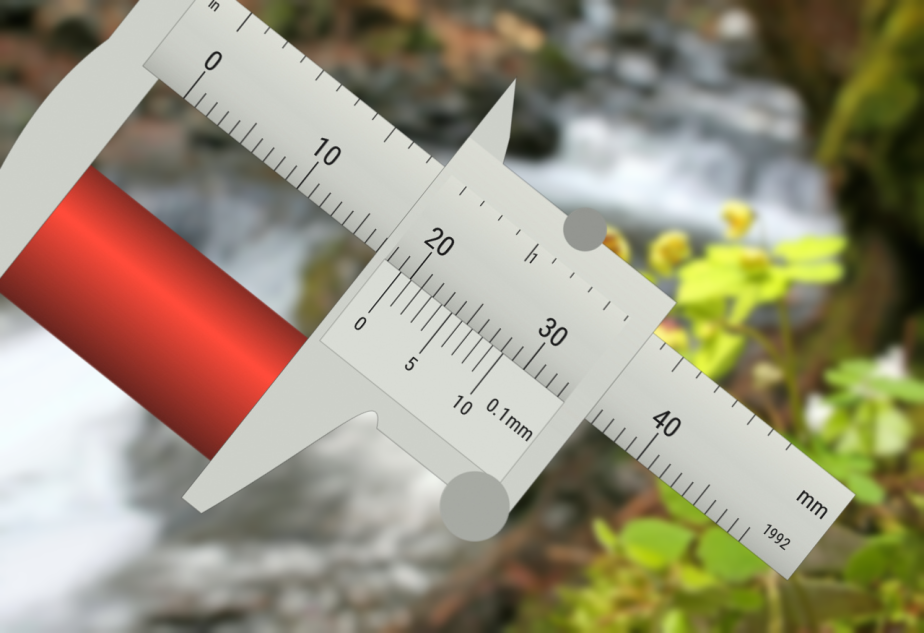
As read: **19.2** mm
